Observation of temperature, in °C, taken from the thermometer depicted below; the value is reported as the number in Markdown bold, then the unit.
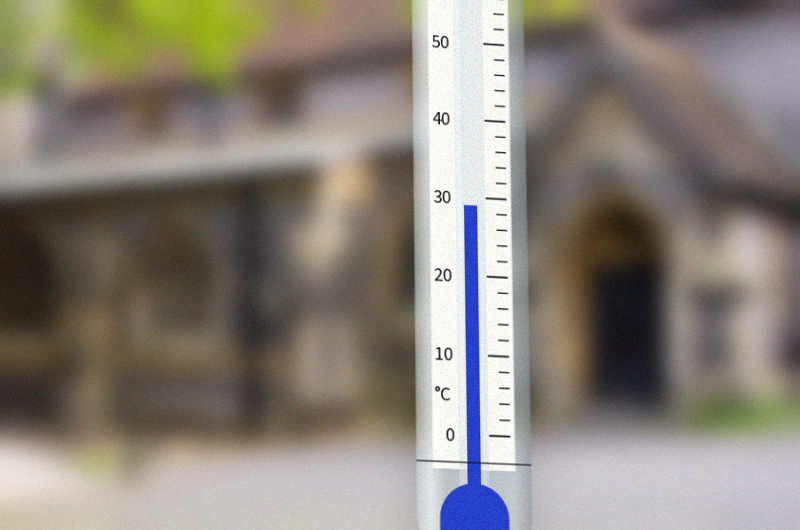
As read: **29** °C
